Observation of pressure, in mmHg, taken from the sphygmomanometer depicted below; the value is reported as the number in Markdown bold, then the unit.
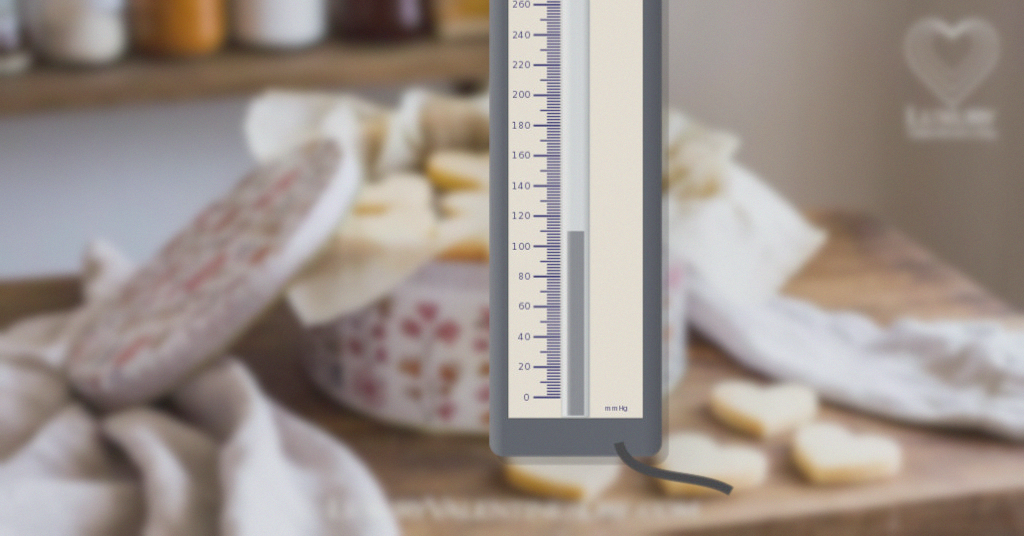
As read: **110** mmHg
